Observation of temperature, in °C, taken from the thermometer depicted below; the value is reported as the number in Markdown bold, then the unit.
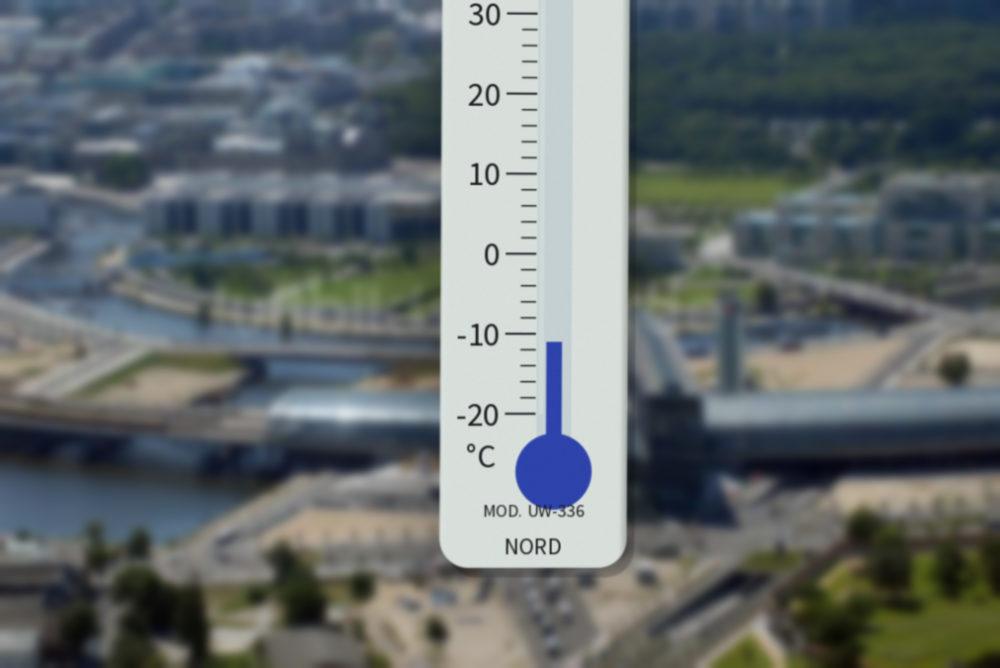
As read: **-11** °C
